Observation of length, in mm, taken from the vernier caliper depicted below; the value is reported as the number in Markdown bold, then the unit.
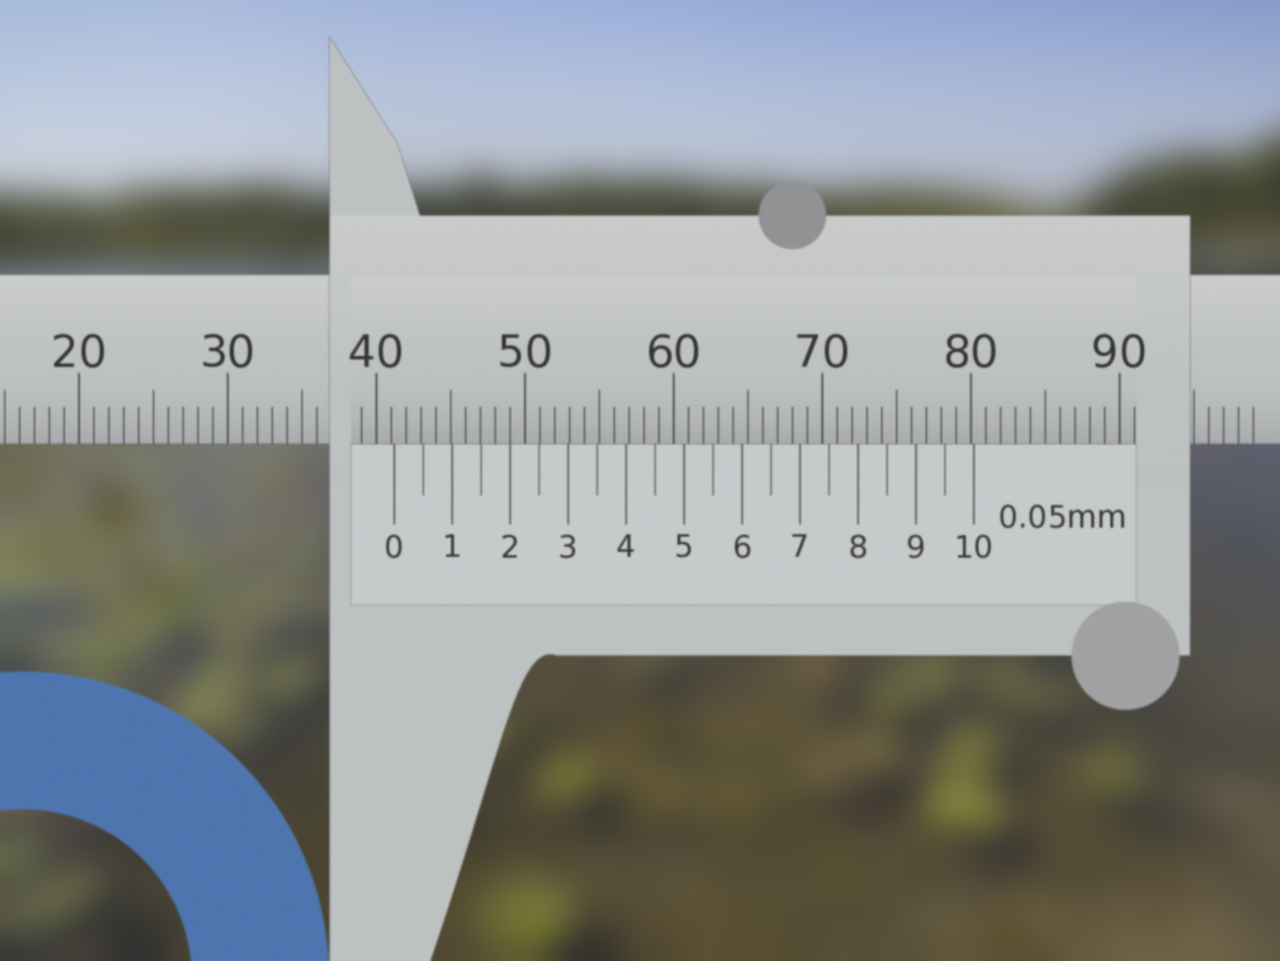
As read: **41.2** mm
